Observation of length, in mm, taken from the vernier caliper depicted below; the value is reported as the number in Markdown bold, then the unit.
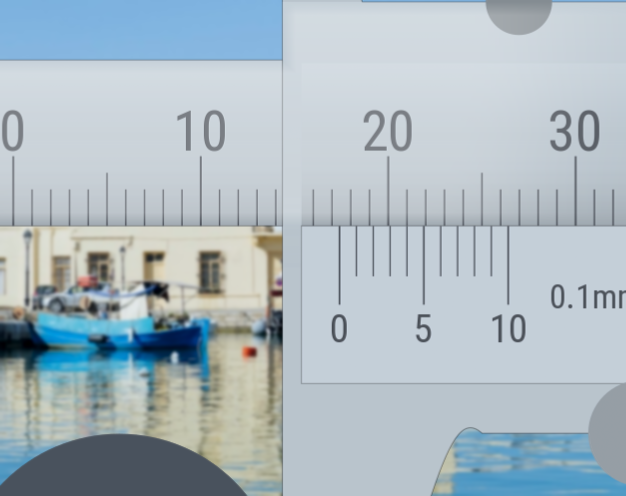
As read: **17.4** mm
